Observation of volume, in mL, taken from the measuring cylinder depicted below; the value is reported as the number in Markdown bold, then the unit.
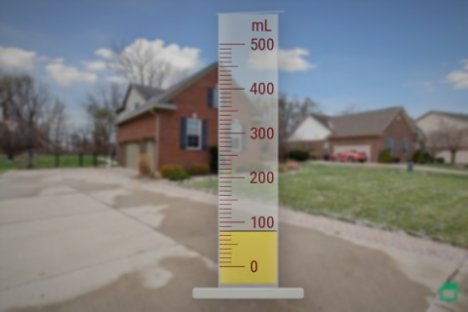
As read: **80** mL
